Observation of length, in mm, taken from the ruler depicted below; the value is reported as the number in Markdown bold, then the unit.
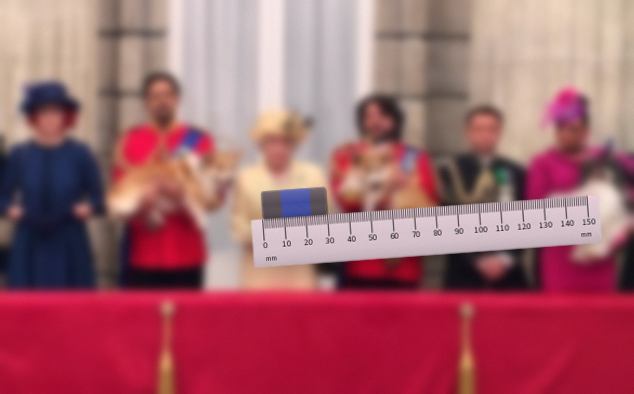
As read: **30** mm
